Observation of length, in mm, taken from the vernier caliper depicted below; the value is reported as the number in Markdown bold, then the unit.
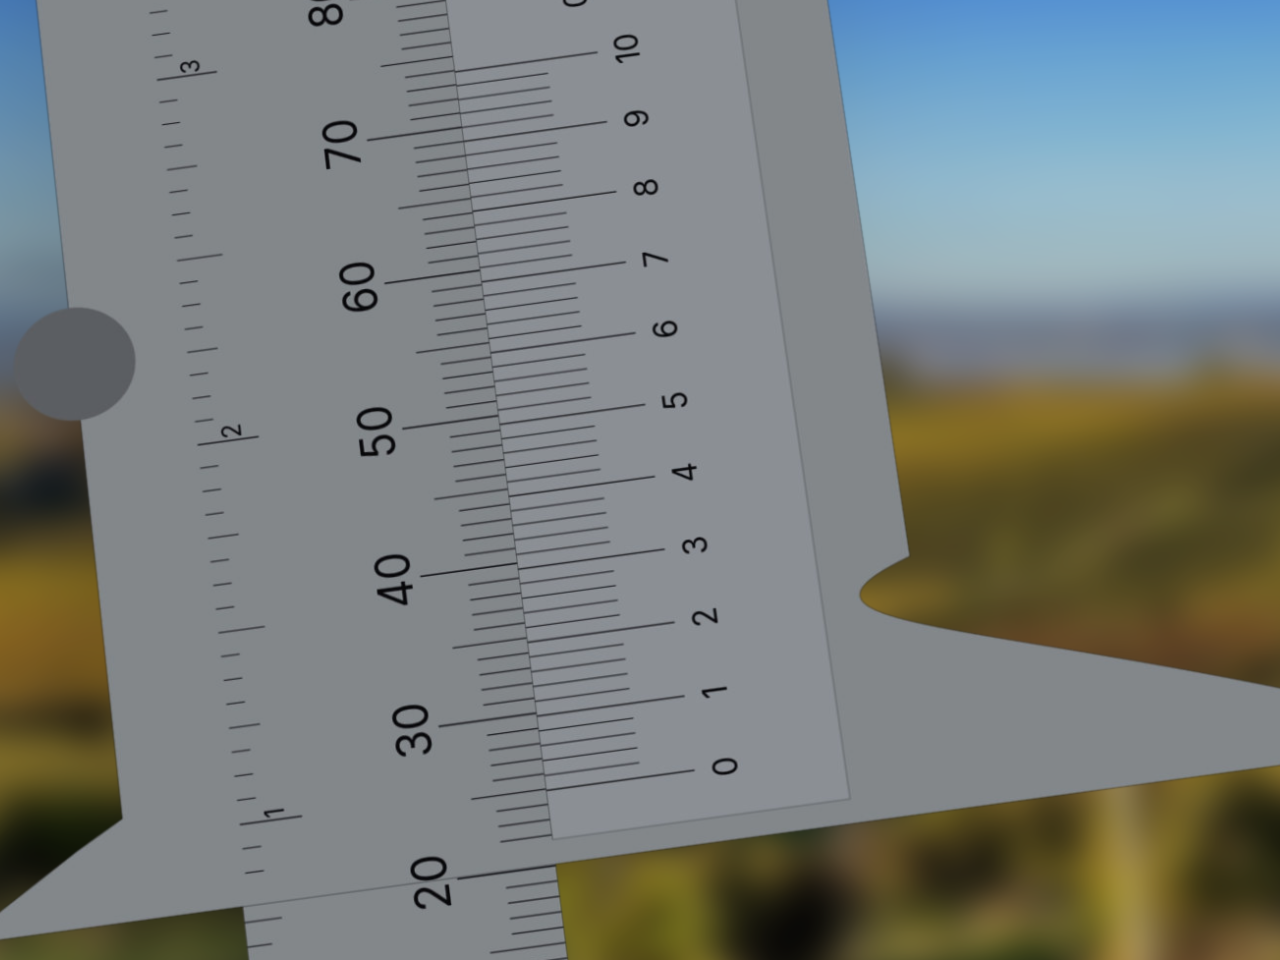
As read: **24.9** mm
